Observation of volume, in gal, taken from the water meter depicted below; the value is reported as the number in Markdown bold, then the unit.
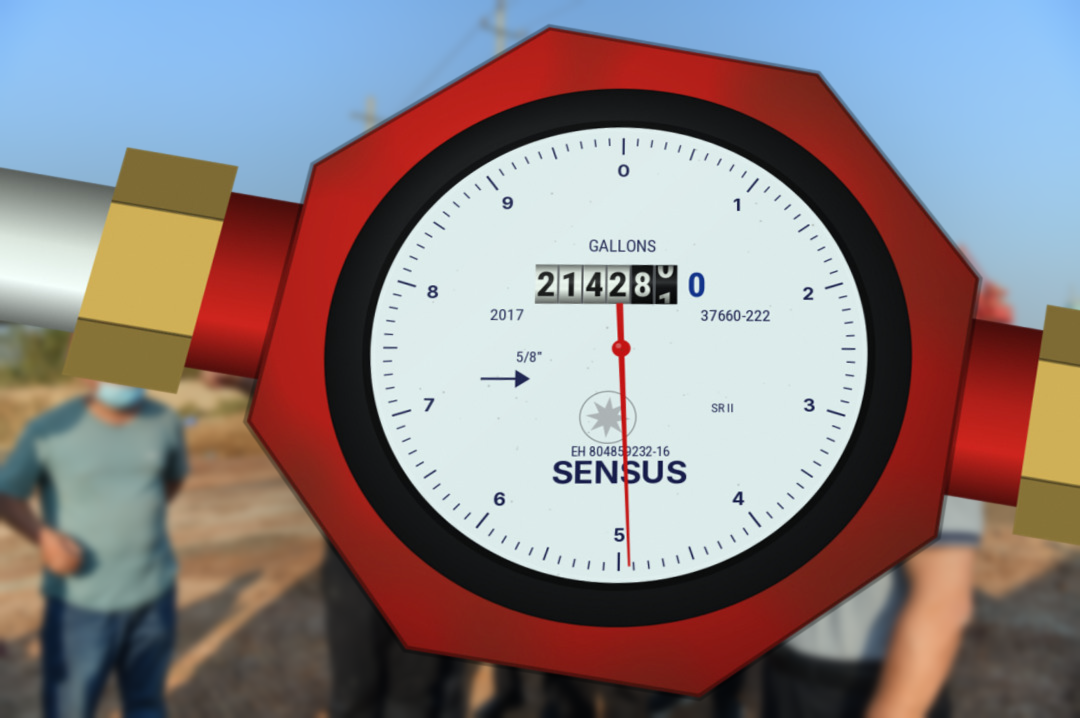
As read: **2142804.9** gal
